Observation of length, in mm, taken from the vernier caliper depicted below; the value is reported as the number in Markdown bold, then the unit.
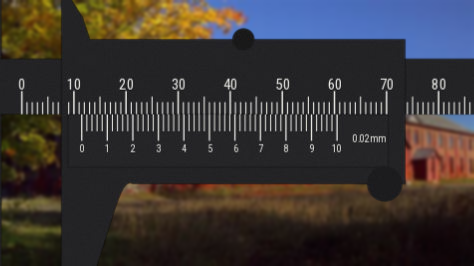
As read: **11.5** mm
